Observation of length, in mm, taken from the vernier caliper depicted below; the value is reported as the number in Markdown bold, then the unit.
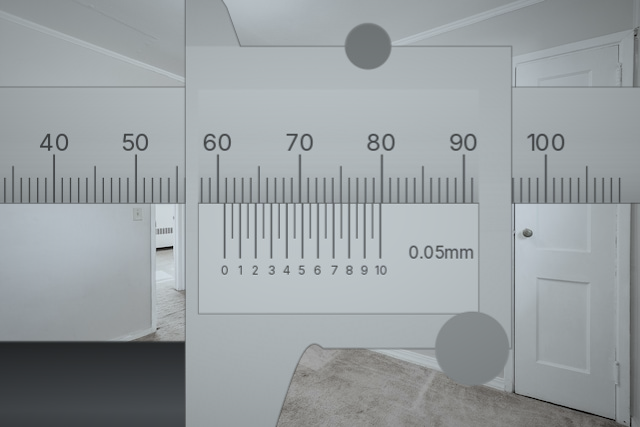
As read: **60.8** mm
